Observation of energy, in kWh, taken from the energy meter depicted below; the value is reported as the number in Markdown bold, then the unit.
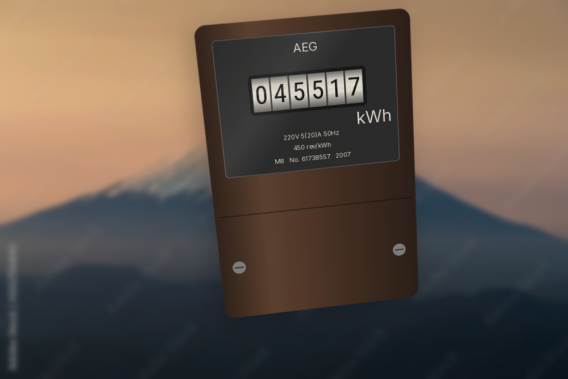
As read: **45517** kWh
